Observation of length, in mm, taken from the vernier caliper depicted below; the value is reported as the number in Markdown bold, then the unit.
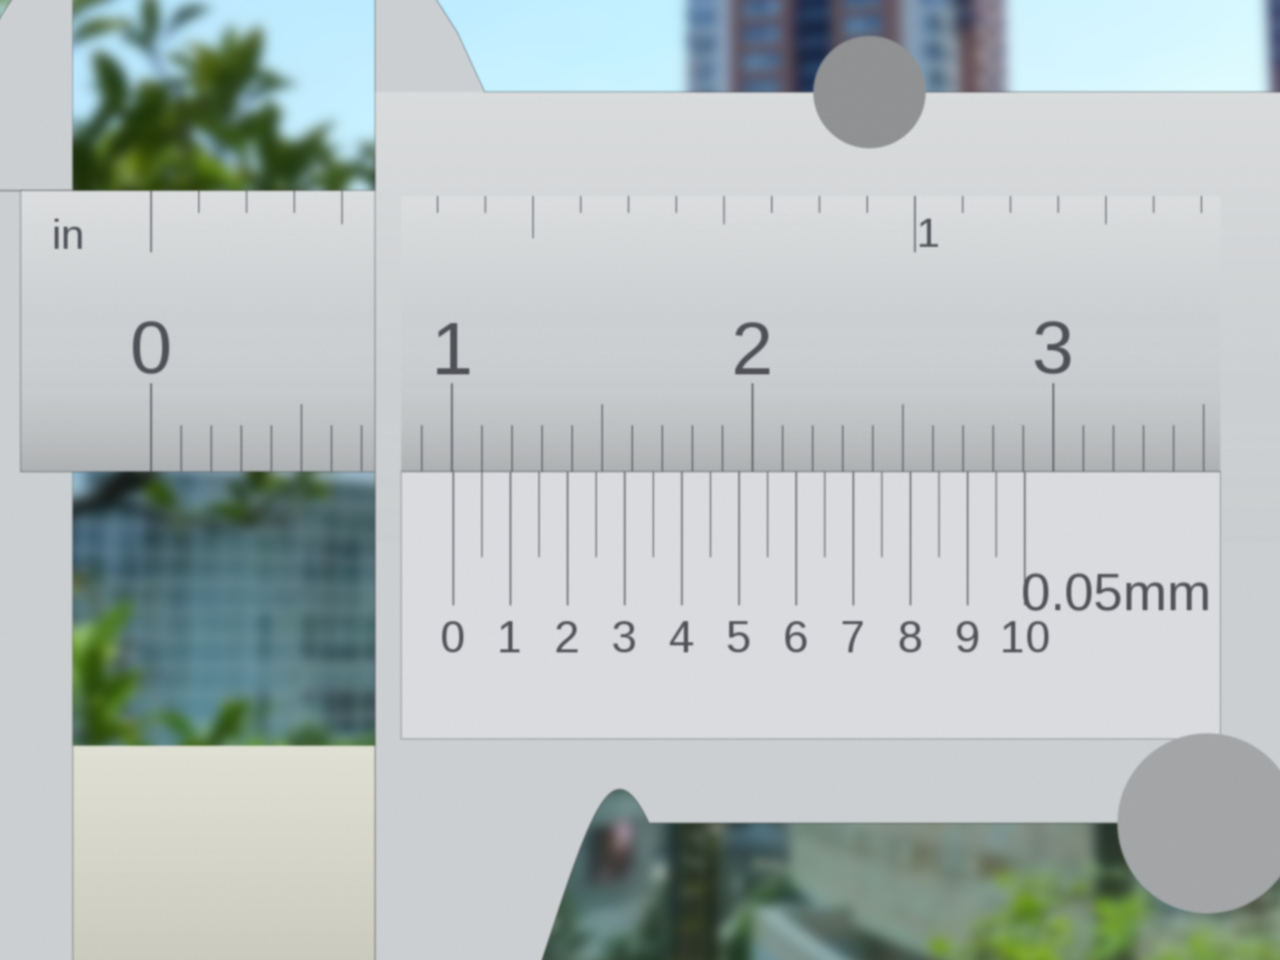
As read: **10.05** mm
